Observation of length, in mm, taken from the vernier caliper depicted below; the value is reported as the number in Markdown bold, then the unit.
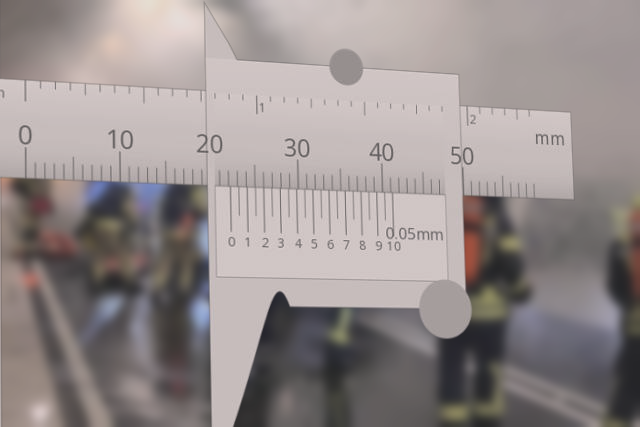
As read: **22.2** mm
